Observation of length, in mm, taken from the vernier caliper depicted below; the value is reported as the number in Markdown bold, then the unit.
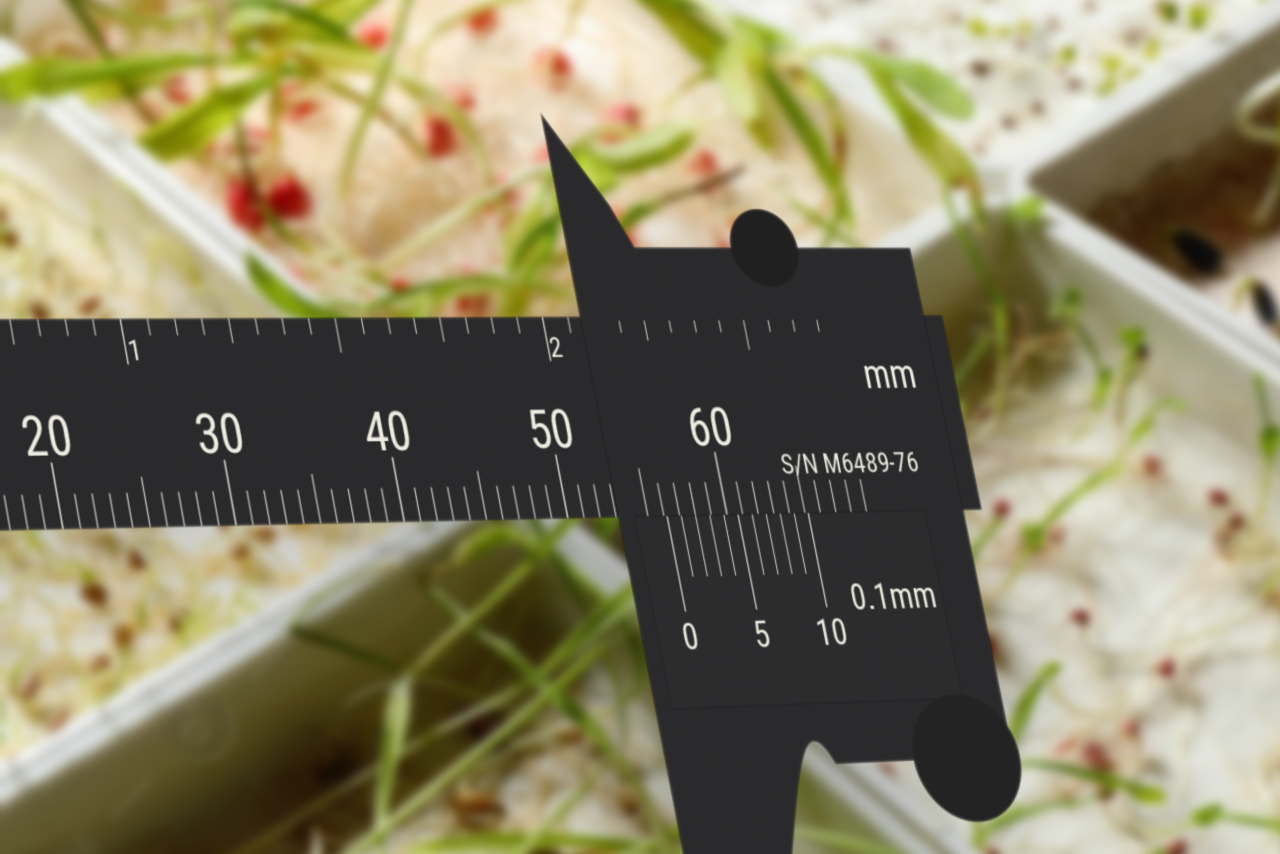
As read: **56.2** mm
